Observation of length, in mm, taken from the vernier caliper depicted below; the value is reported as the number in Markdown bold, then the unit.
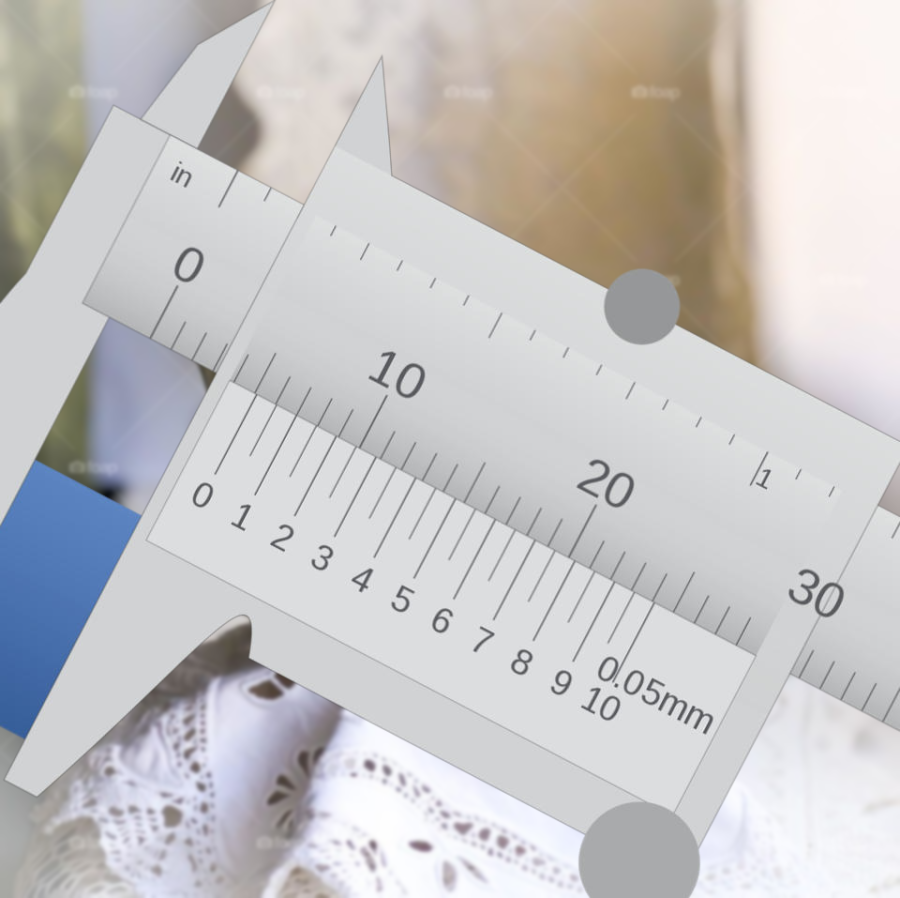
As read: **5.10** mm
